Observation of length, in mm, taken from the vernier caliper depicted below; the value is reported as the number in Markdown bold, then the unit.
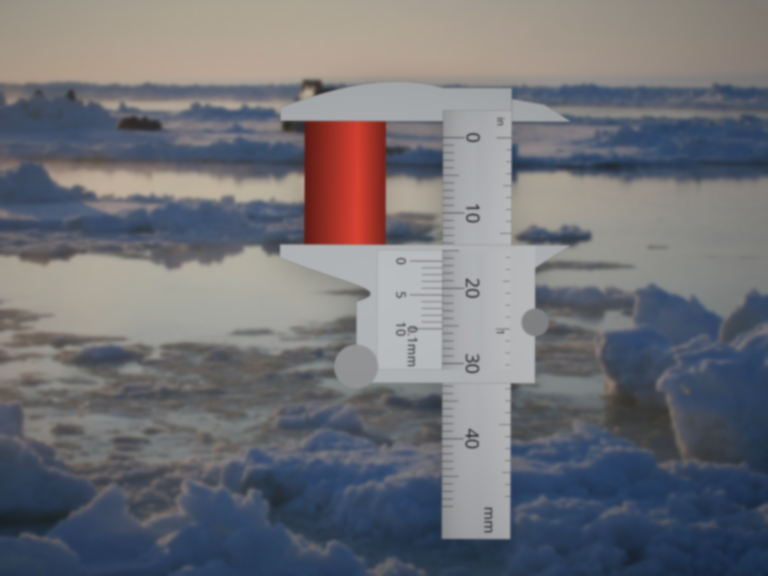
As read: **16.4** mm
